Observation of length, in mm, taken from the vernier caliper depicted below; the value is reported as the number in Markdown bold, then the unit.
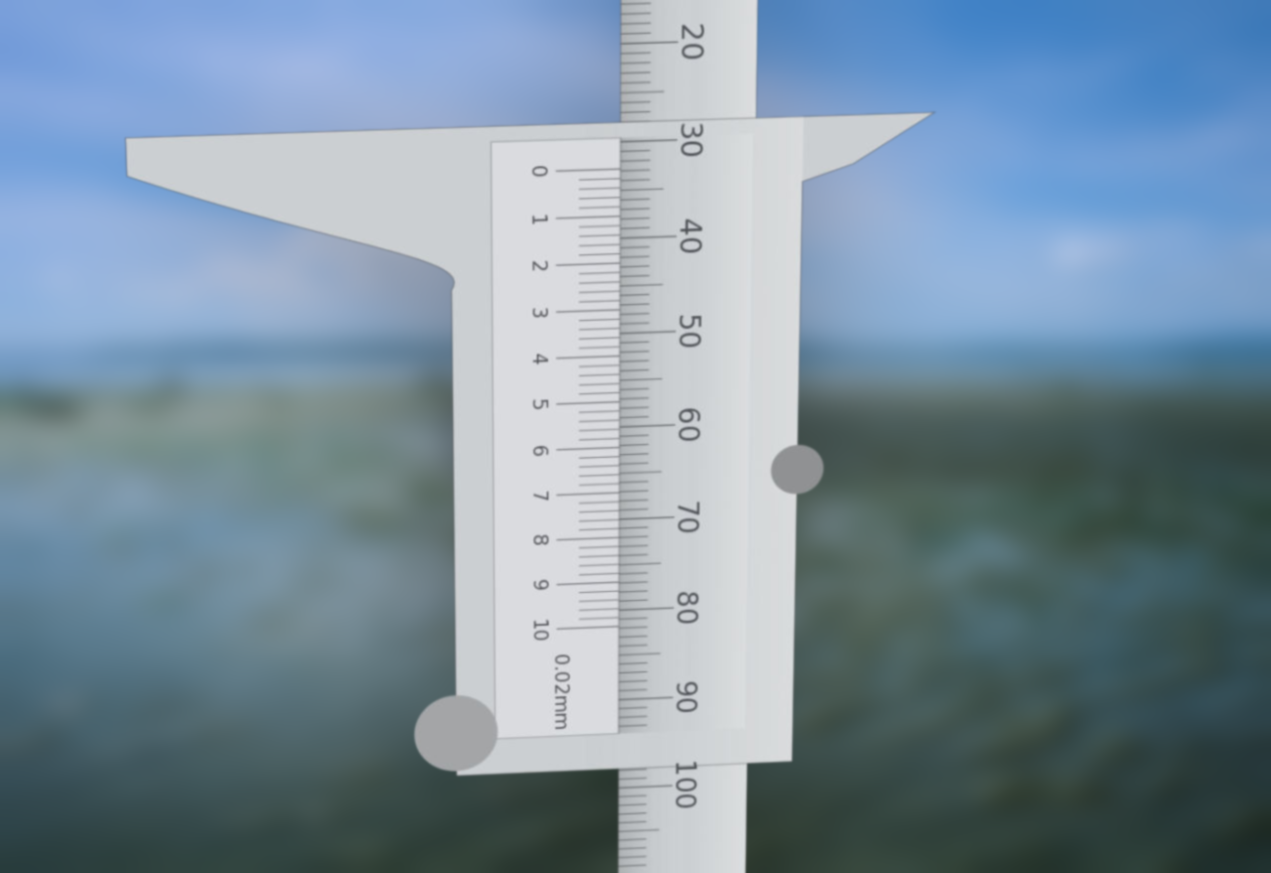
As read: **32.8** mm
